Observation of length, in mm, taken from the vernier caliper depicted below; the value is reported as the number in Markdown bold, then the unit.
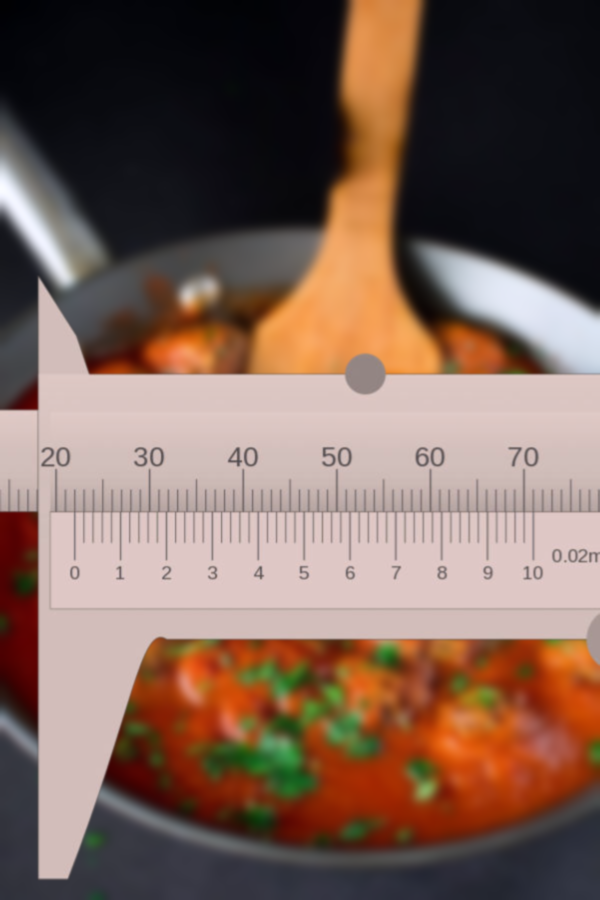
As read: **22.0** mm
